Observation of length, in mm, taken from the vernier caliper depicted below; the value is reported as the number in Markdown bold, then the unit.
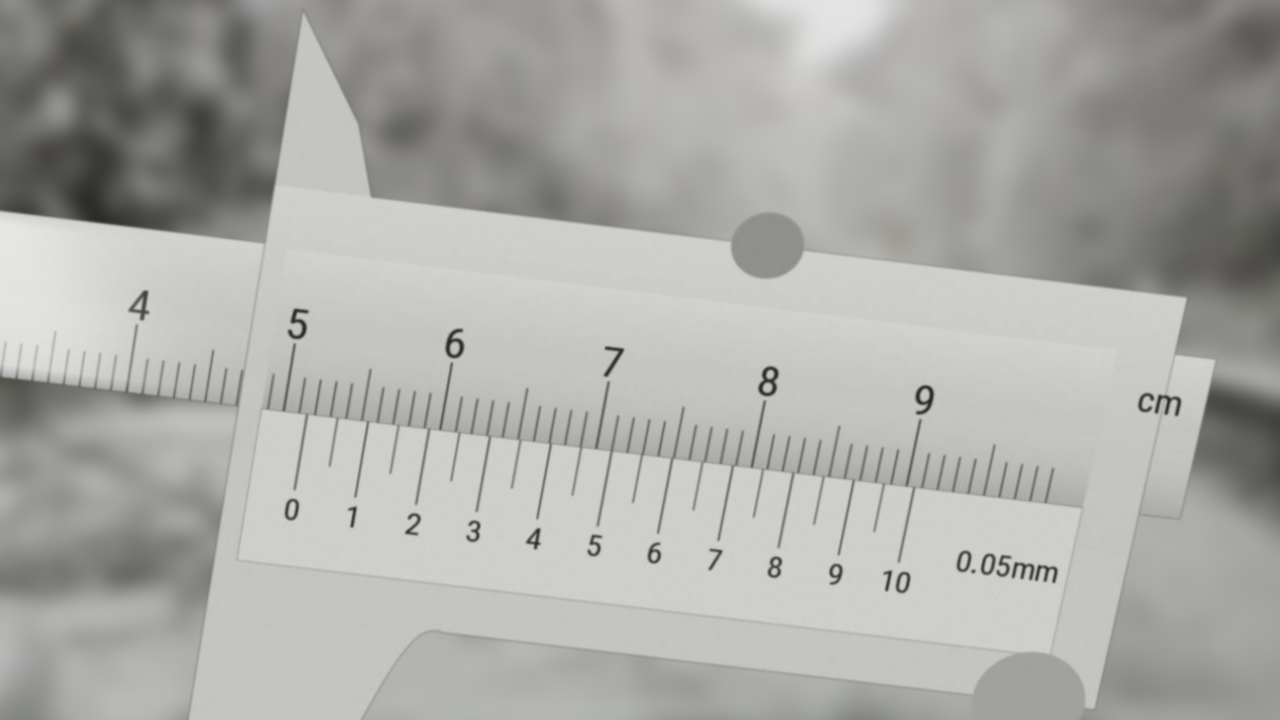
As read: **51.5** mm
